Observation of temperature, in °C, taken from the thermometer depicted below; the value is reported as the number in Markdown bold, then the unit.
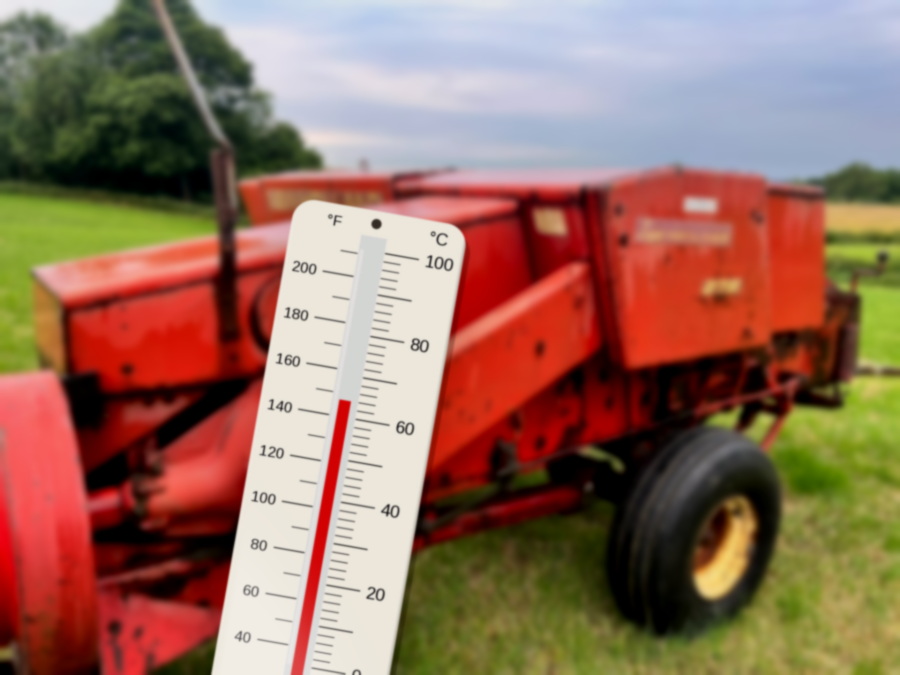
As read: **64** °C
